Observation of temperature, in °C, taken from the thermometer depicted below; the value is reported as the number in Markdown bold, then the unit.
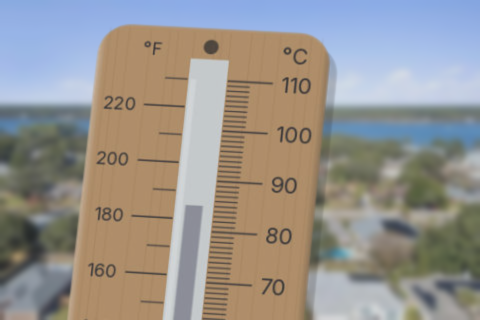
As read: **85** °C
